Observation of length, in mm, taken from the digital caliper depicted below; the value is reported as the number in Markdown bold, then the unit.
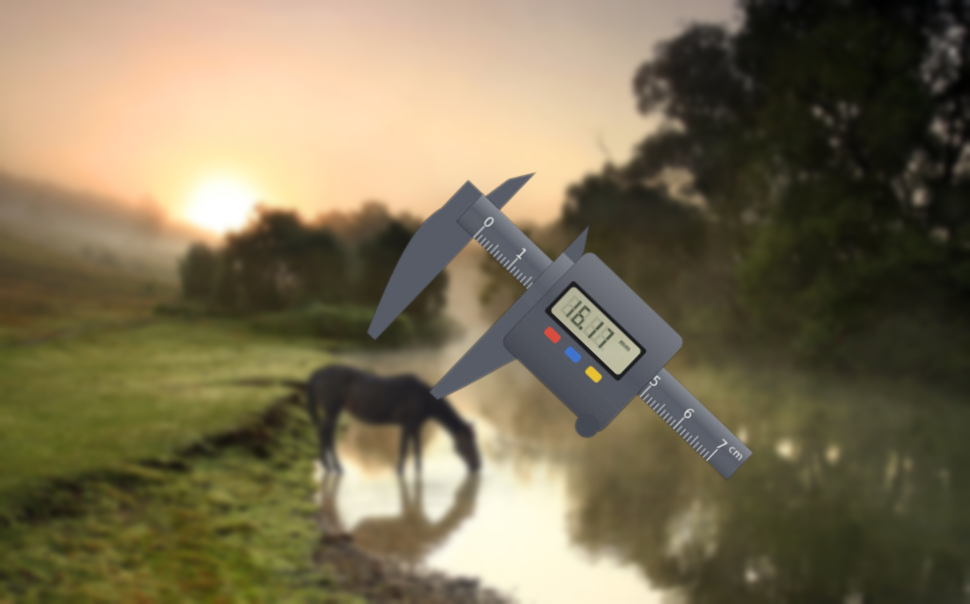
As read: **16.17** mm
